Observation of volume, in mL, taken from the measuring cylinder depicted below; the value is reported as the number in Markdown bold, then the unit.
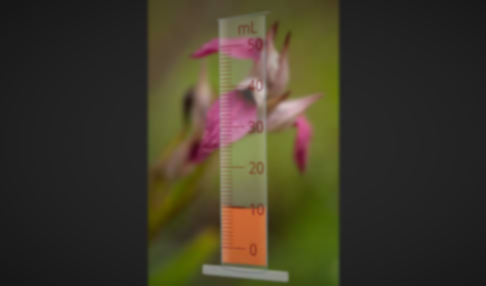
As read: **10** mL
